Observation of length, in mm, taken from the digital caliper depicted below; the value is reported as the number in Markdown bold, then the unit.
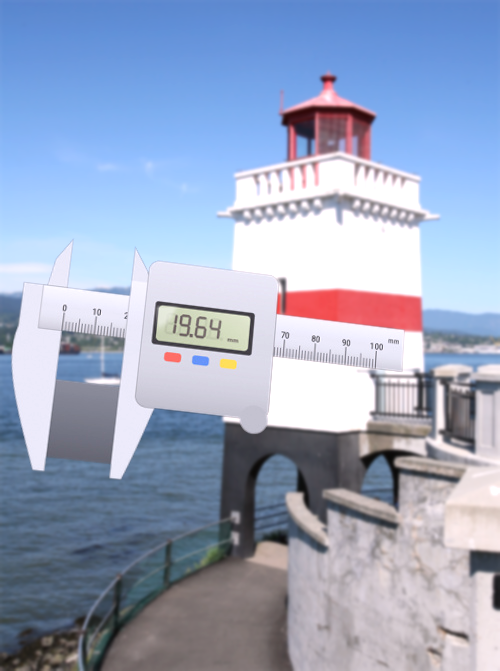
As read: **19.64** mm
